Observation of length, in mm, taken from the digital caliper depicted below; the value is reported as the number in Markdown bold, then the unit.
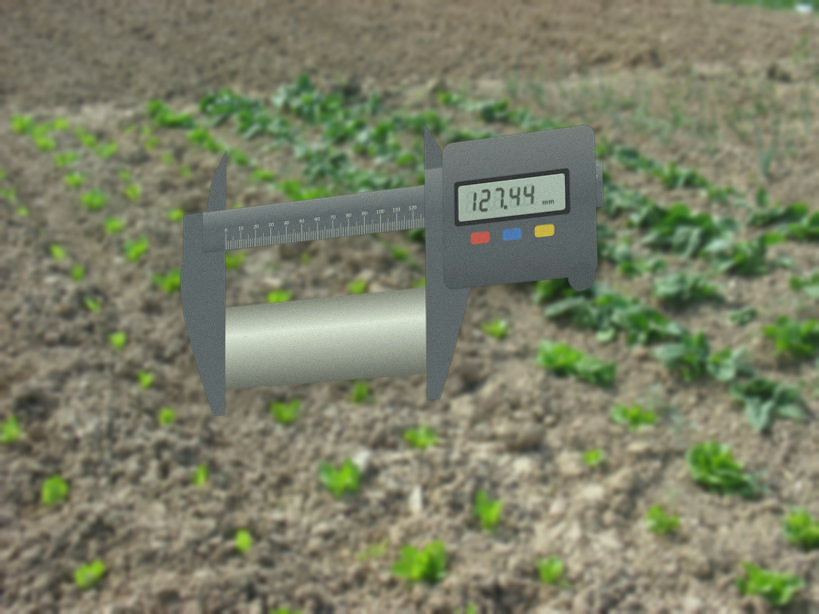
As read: **127.44** mm
